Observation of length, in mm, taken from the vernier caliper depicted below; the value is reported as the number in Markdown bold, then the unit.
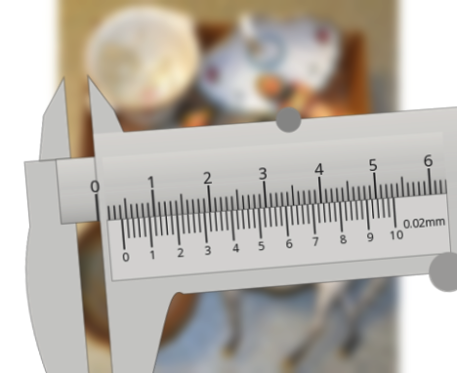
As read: **4.2** mm
